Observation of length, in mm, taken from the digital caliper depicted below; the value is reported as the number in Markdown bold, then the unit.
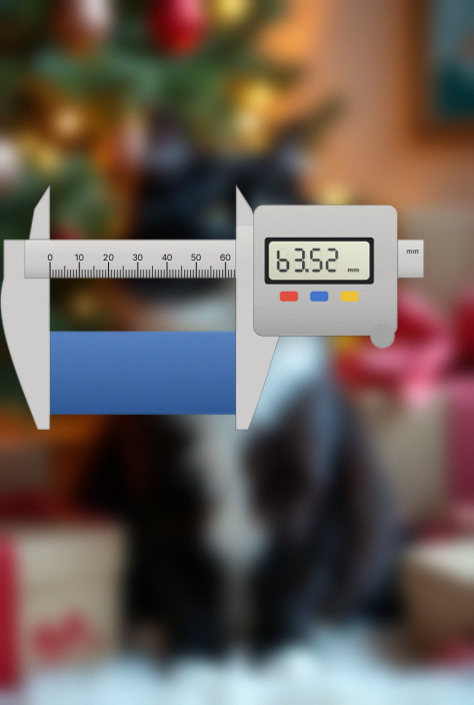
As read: **63.52** mm
